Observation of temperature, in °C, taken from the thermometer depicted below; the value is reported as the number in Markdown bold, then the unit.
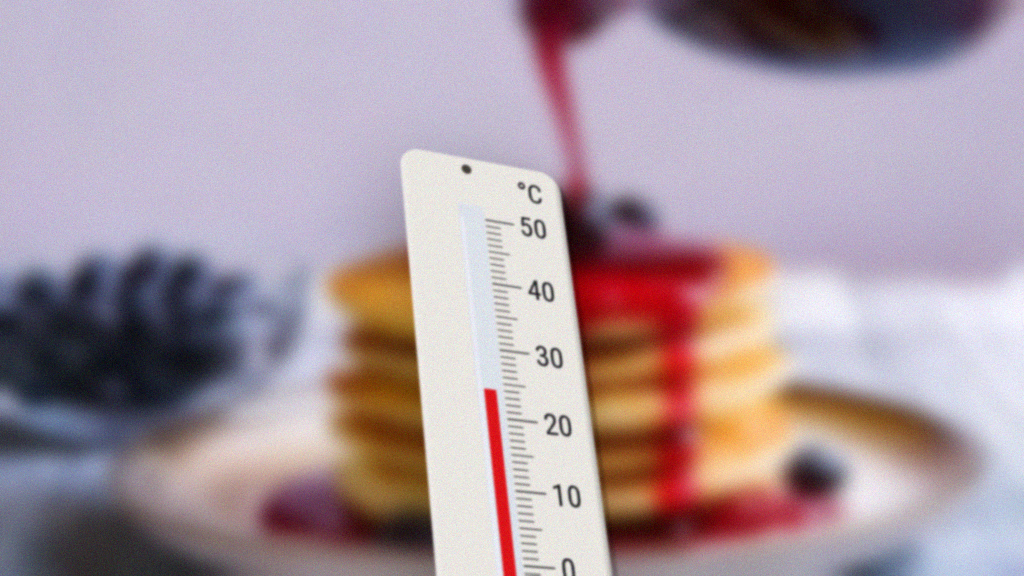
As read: **24** °C
